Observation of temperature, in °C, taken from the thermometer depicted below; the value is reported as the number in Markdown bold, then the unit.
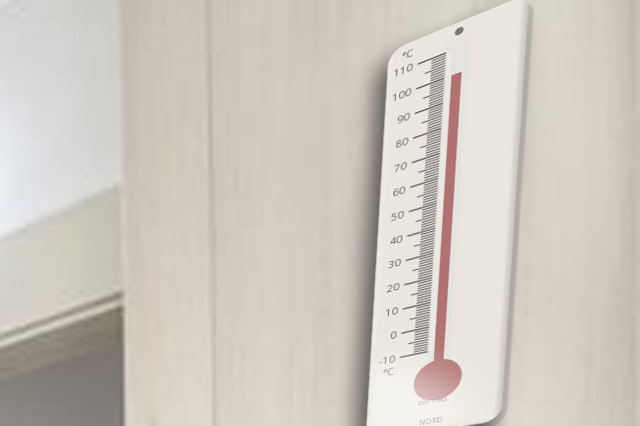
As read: **100** °C
